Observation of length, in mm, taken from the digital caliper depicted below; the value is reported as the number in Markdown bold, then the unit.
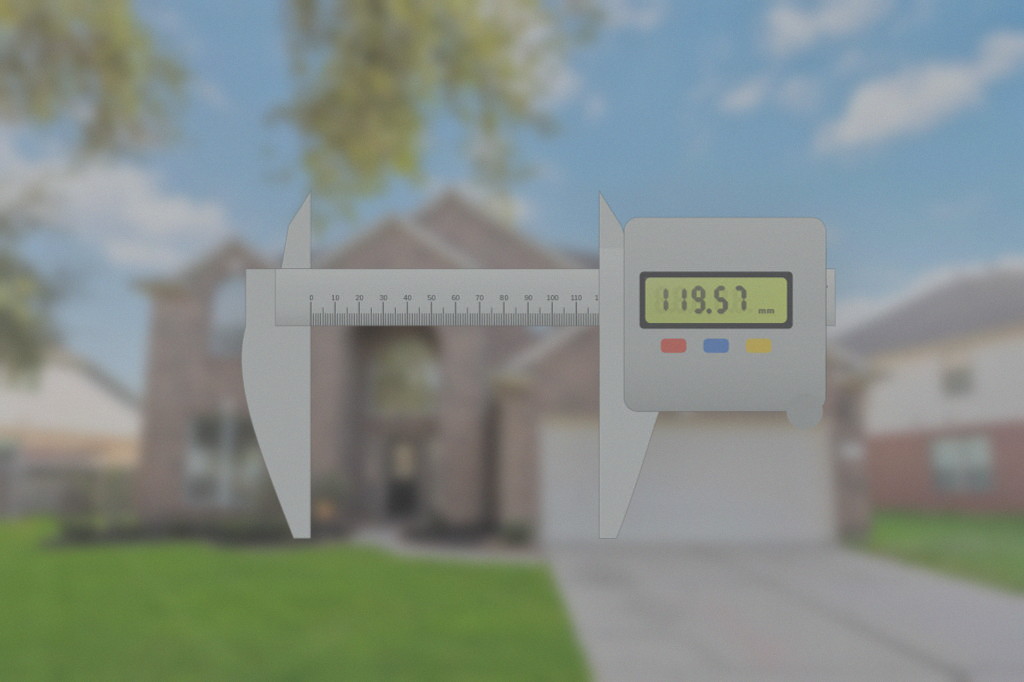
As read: **119.57** mm
